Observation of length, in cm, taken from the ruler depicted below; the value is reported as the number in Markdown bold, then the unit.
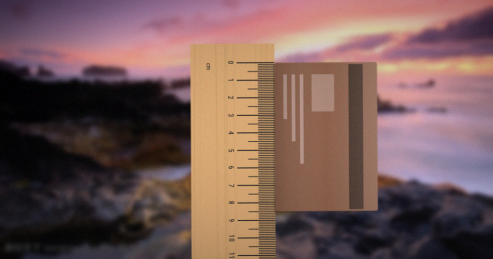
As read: **8.5** cm
